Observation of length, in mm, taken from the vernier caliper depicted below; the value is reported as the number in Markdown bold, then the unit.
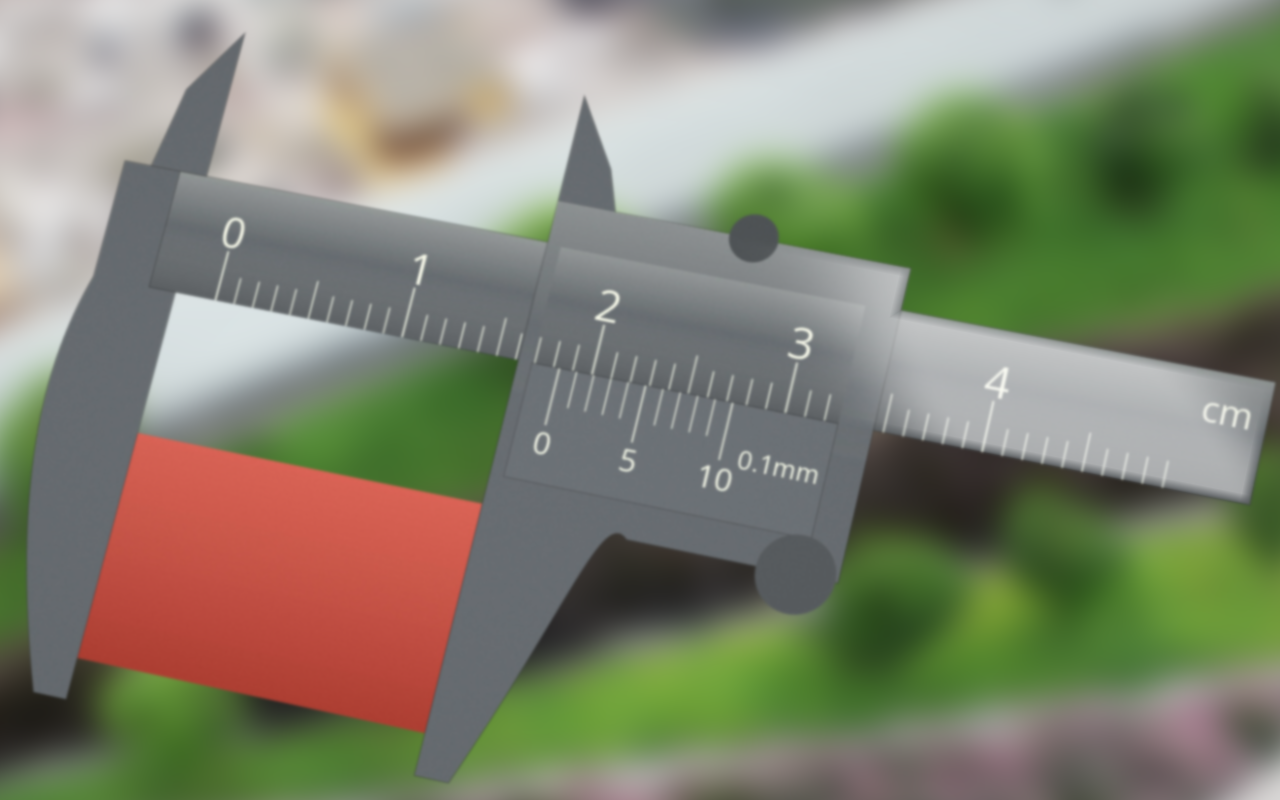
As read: **18.3** mm
